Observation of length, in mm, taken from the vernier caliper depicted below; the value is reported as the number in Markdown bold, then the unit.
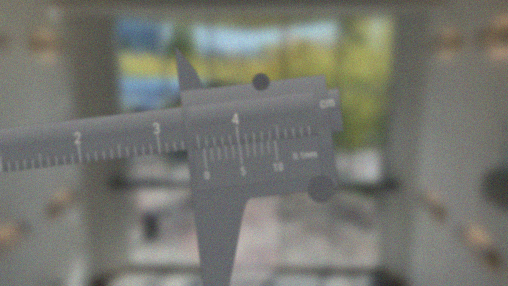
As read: **35.6** mm
